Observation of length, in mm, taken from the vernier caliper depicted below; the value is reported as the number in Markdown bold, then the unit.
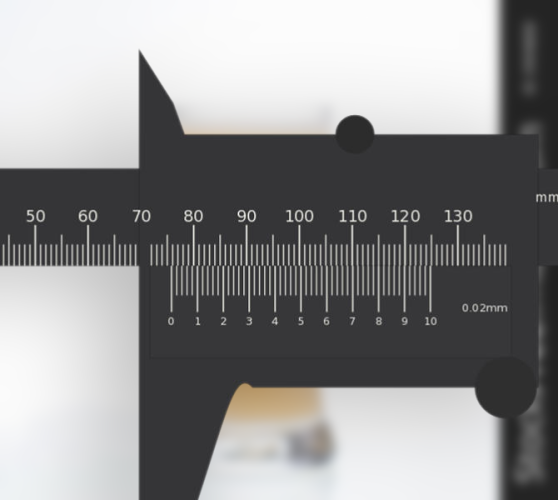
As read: **75.8** mm
